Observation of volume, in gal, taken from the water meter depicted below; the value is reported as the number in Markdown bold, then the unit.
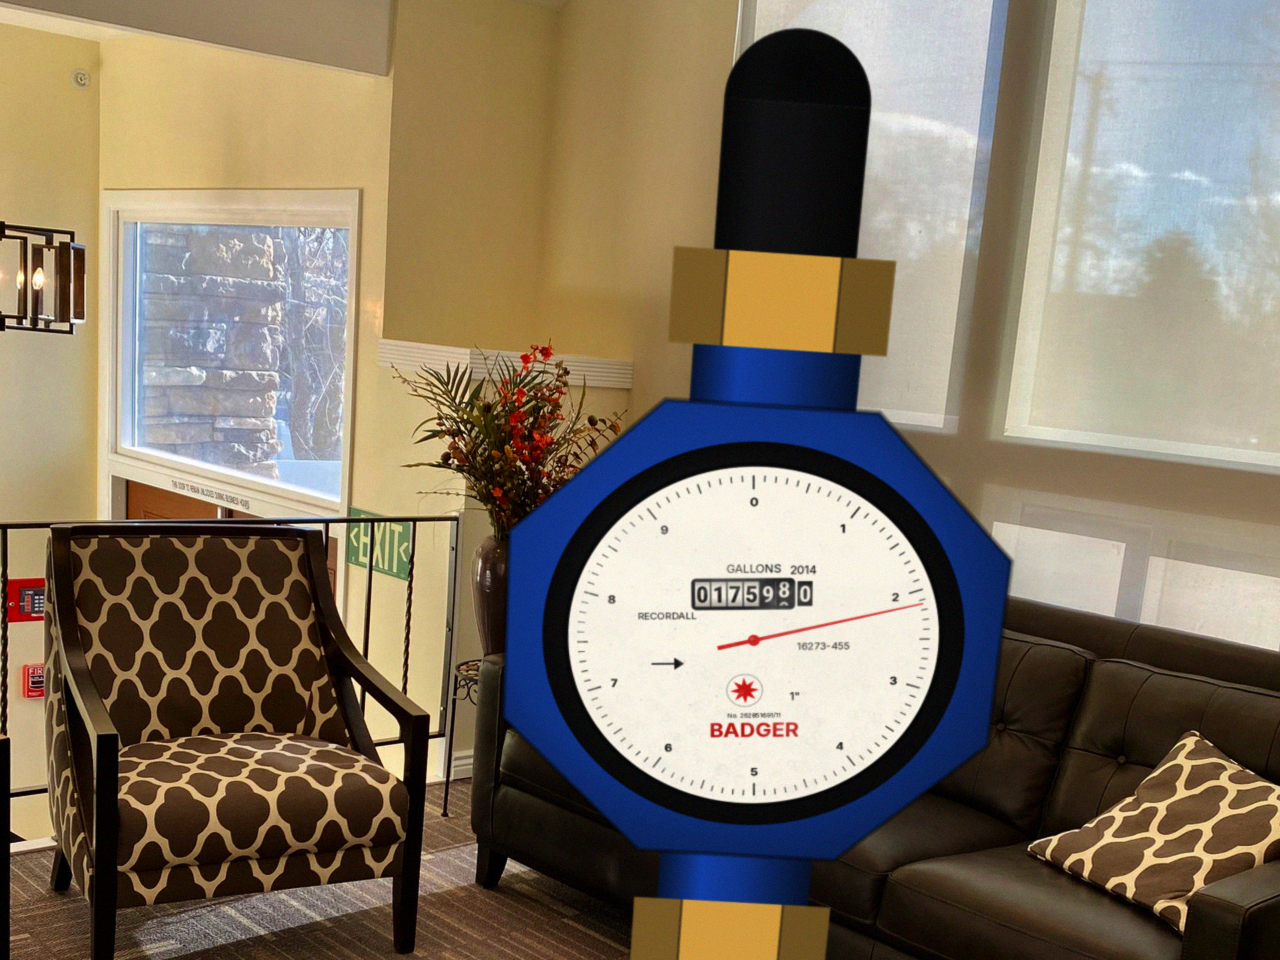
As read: **175982.1** gal
